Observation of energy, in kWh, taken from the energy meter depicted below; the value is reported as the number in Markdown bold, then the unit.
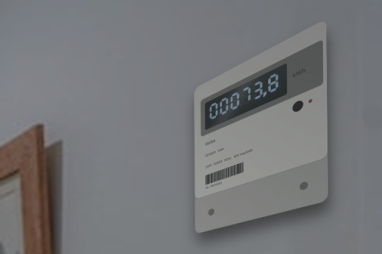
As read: **73.8** kWh
